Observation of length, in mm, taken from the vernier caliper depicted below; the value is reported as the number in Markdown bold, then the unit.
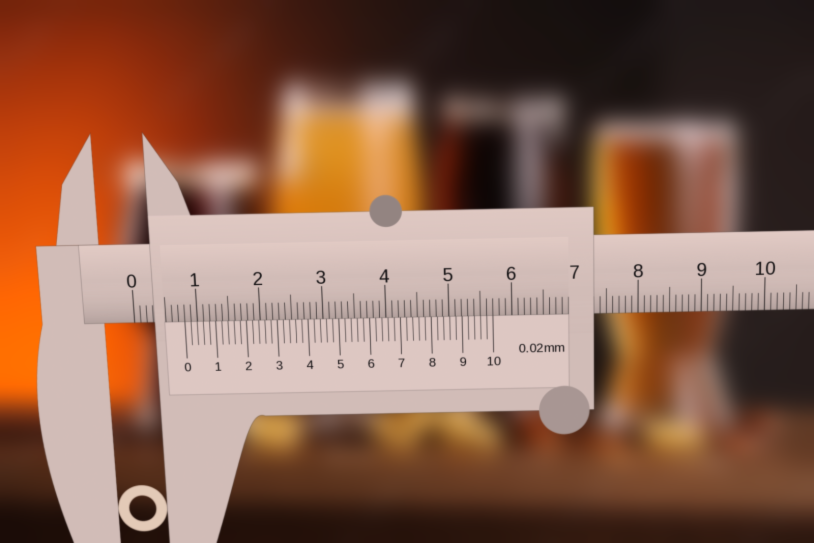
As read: **8.0** mm
